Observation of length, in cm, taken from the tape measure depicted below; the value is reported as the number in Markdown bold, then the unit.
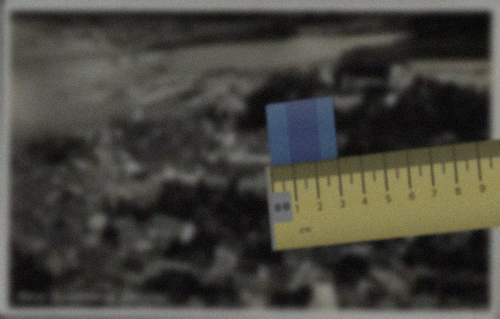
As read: **3** cm
